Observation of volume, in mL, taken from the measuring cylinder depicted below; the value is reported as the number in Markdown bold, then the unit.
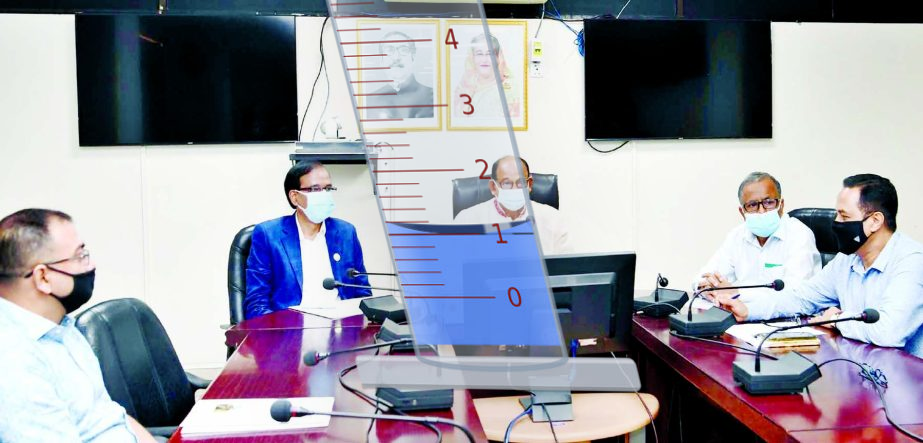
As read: **1** mL
